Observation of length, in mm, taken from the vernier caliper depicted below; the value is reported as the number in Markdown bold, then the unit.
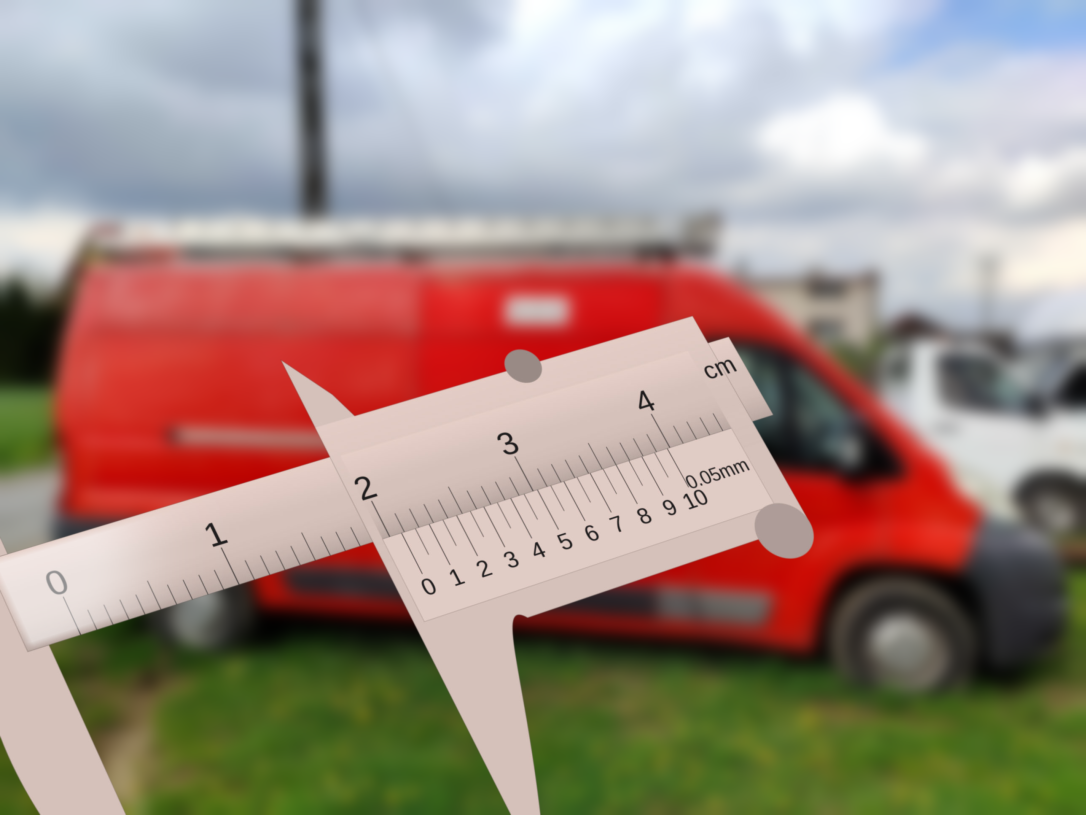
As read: **20.8** mm
